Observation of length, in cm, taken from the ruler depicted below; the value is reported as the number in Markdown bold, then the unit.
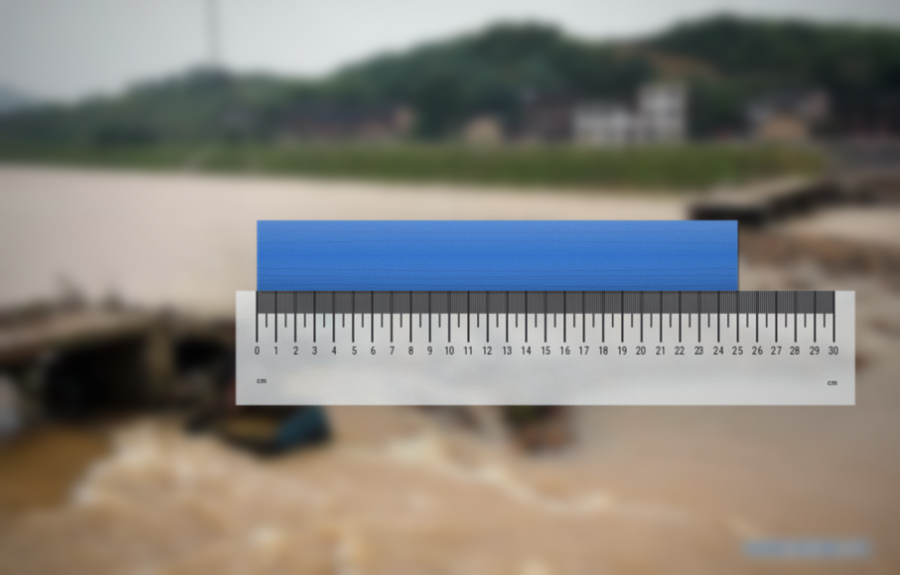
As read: **25** cm
